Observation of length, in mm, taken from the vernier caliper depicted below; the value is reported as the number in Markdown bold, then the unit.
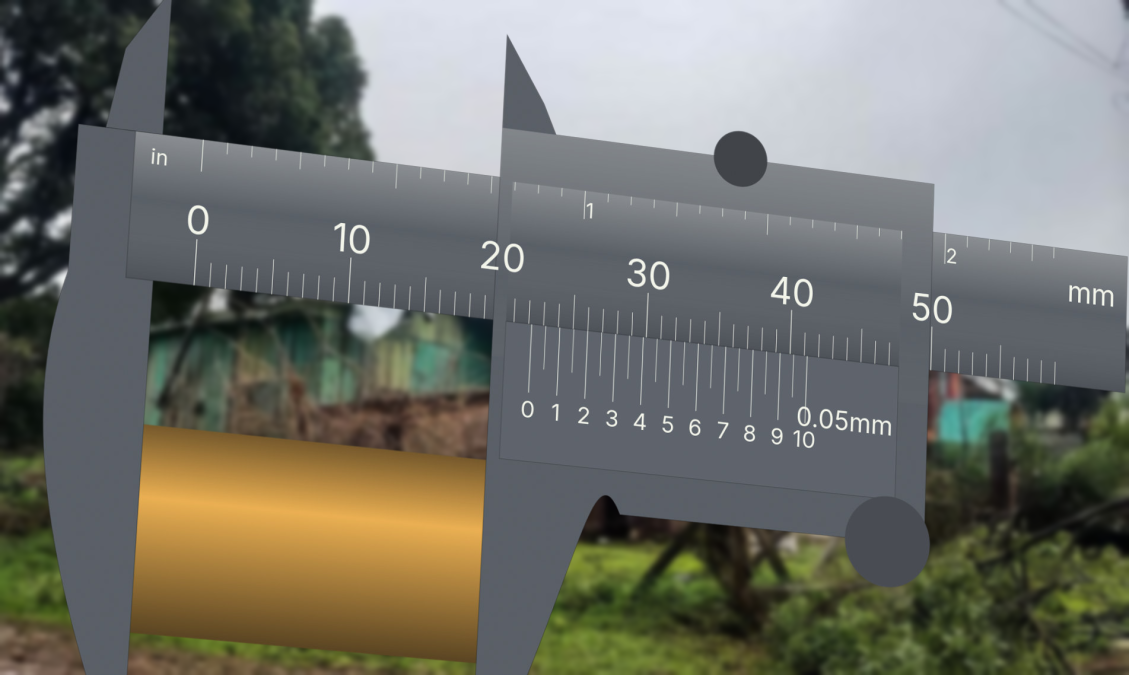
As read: **22.2** mm
